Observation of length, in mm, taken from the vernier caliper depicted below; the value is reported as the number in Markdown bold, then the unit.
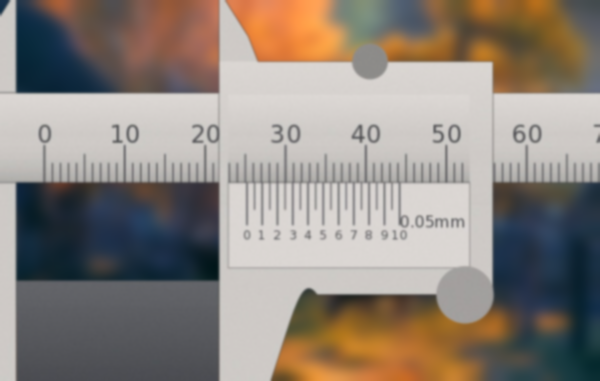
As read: **25.2** mm
